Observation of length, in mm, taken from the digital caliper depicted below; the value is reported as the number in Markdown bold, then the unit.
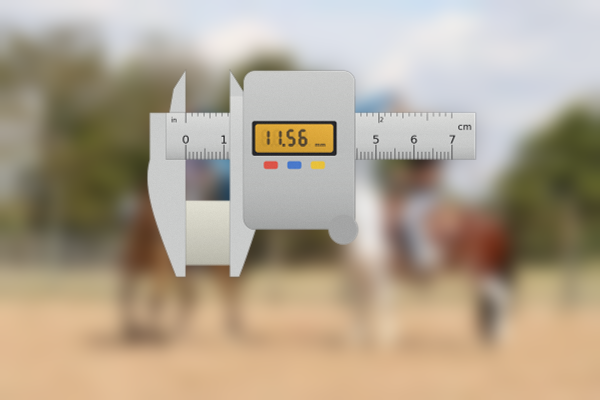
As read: **11.56** mm
